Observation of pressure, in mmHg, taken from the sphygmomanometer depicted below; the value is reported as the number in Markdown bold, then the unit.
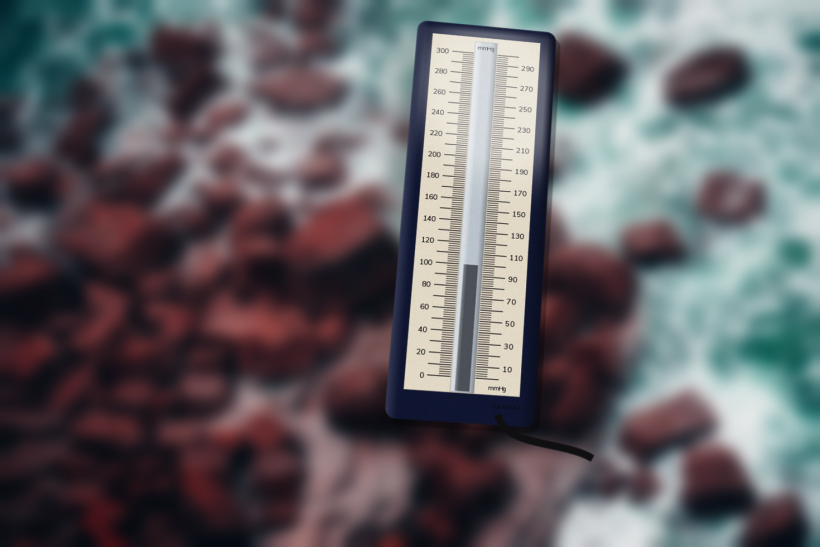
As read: **100** mmHg
